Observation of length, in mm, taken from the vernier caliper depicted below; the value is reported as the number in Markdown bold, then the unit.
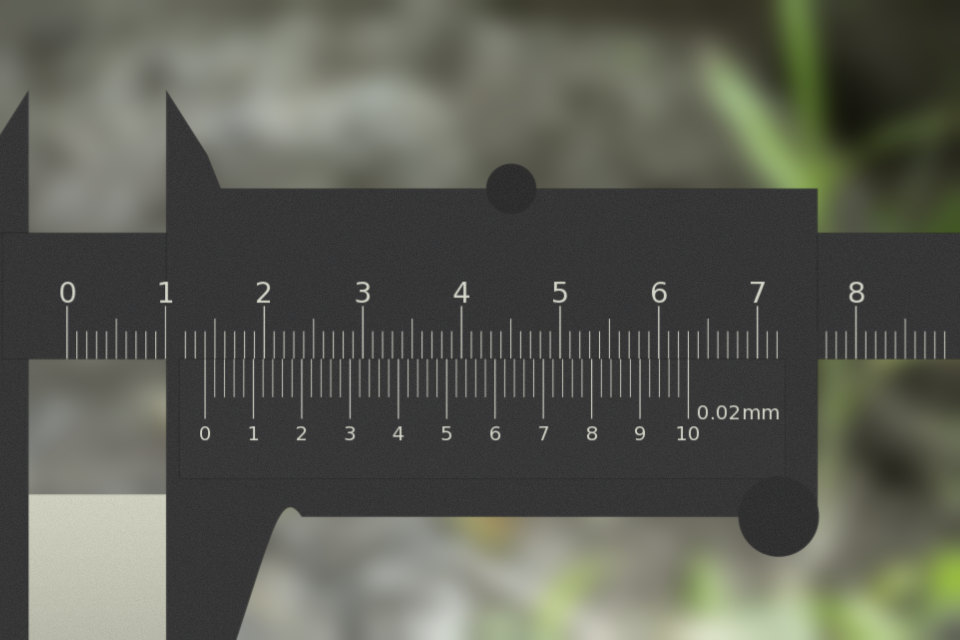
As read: **14.0** mm
